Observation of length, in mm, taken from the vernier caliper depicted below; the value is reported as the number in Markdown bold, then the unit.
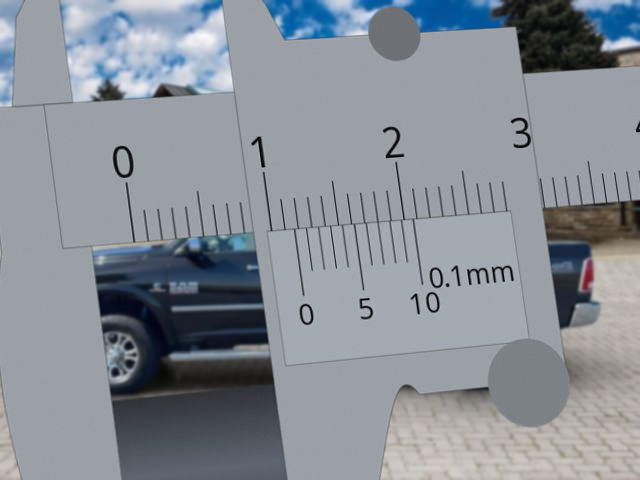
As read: **11.7** mm
